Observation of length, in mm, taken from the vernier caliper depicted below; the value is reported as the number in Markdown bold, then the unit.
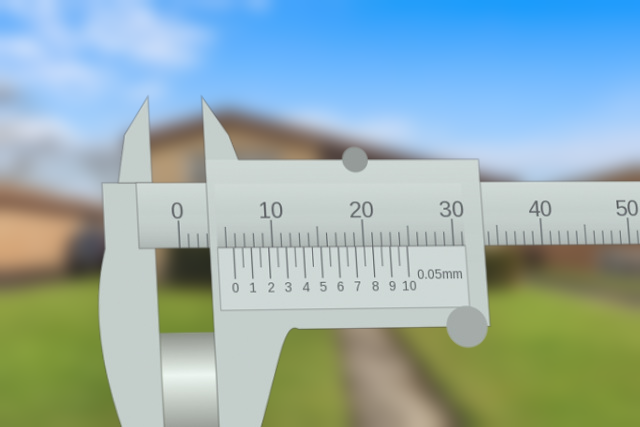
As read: **5.8** mm
